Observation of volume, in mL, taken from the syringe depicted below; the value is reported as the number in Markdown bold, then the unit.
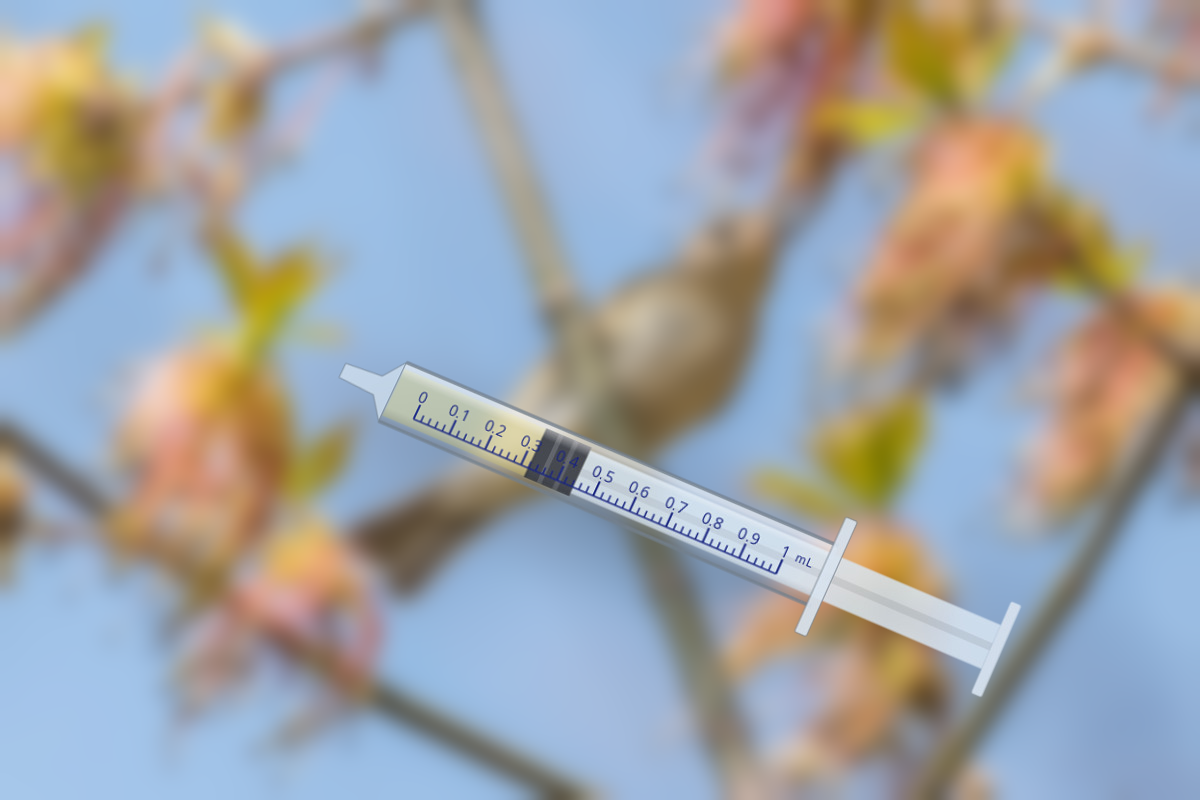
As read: **0.32** mL
